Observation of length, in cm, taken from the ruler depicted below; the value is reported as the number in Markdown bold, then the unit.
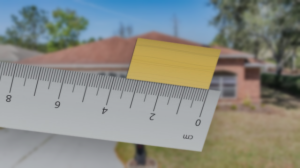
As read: **3.5** cm
